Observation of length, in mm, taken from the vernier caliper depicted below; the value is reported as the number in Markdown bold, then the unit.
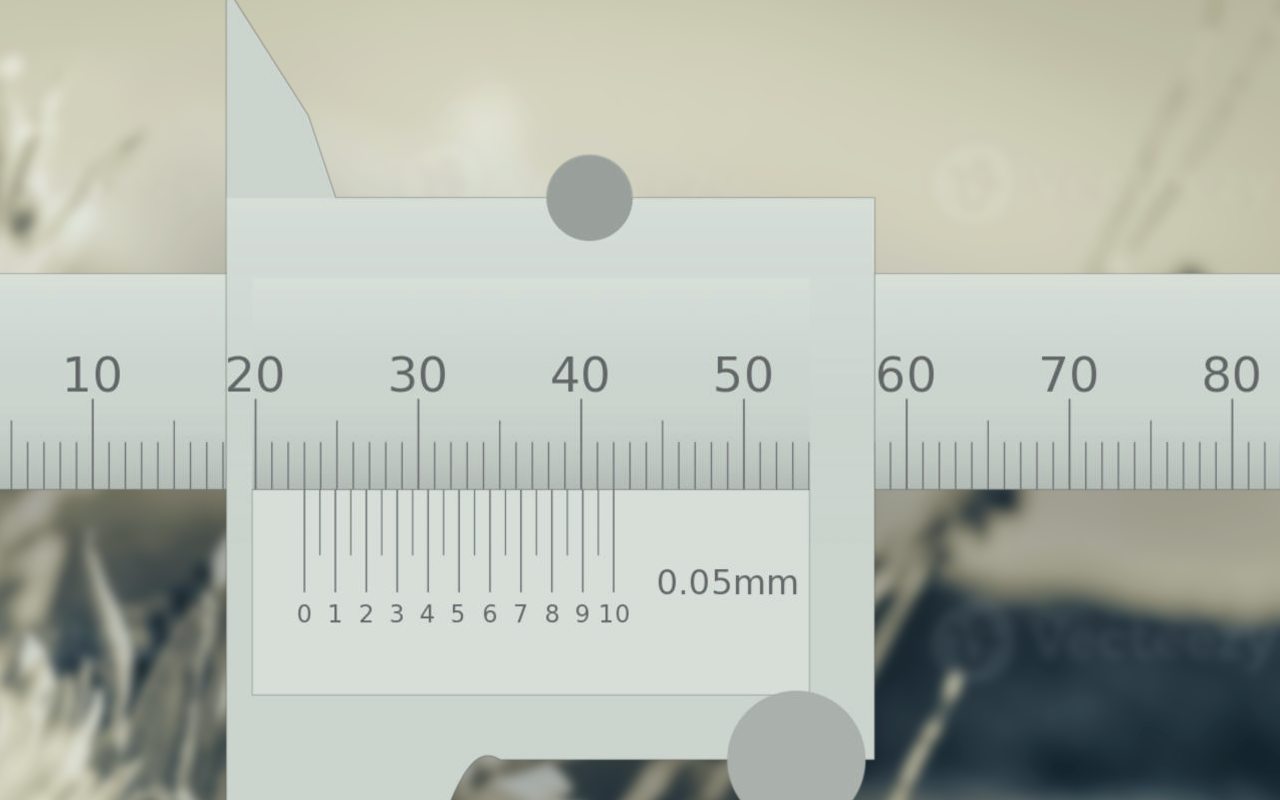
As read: **23.0** mm
